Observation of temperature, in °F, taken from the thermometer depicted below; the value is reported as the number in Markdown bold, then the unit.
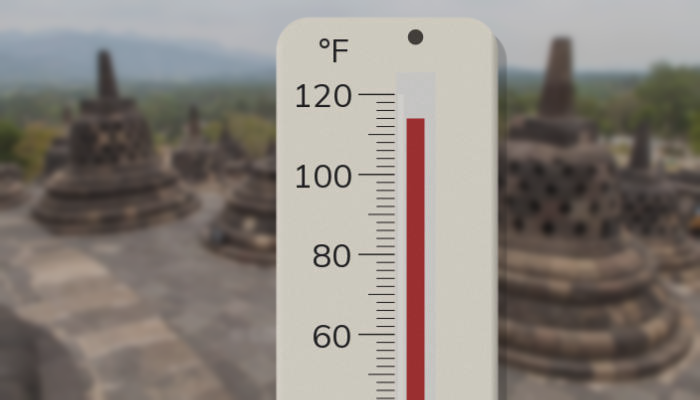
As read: **114** °F
